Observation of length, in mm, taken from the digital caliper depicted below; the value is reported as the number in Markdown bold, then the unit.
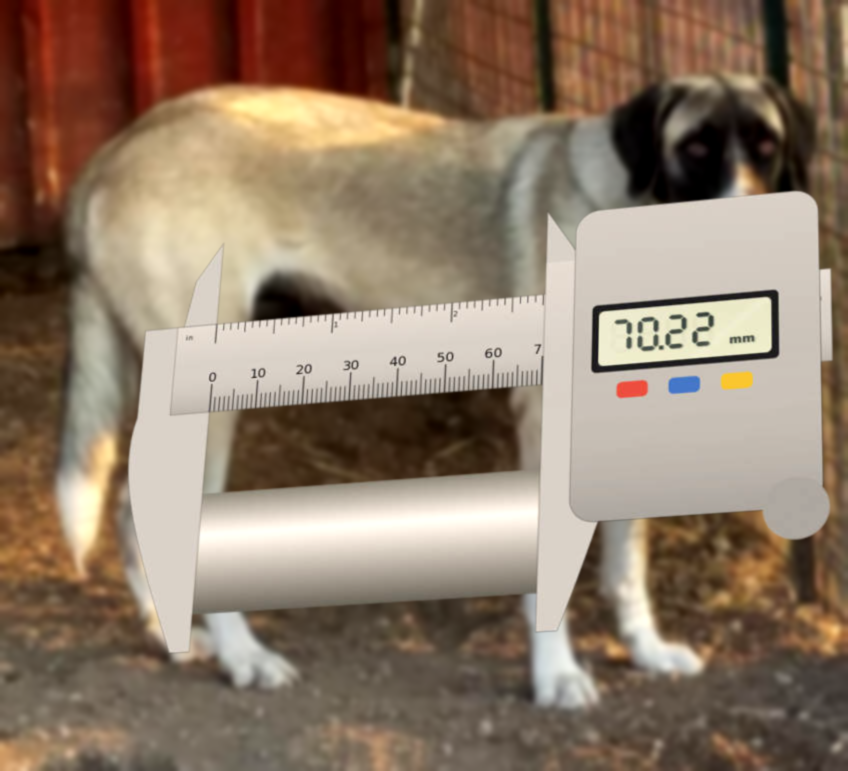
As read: **70.22** mm
